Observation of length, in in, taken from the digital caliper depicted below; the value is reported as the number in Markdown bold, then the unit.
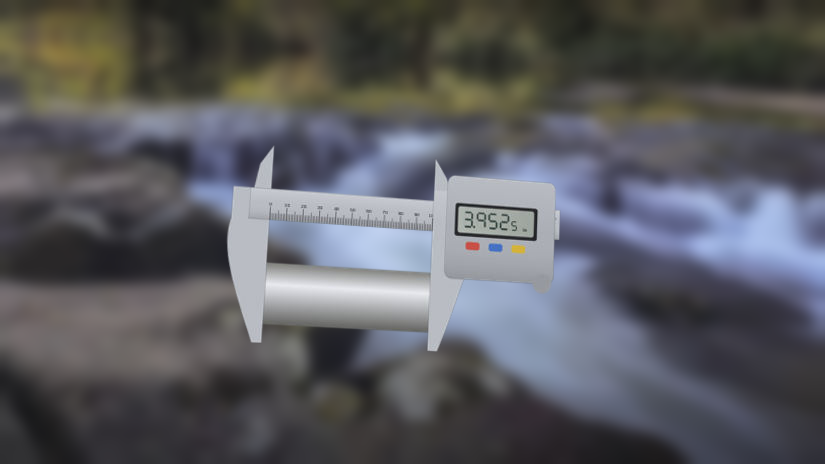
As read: **3.9525** in
